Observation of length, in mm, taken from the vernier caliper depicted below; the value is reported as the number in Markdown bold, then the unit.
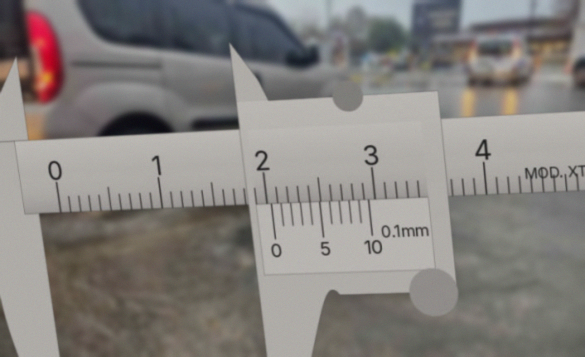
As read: **20.4** mm
